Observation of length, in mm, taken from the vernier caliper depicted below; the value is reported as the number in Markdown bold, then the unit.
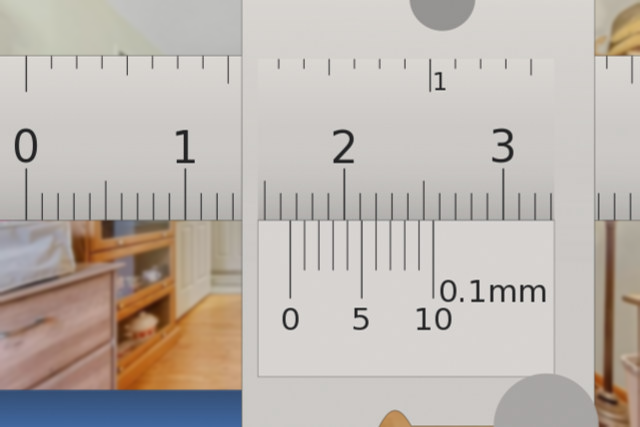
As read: **16.6** mm
